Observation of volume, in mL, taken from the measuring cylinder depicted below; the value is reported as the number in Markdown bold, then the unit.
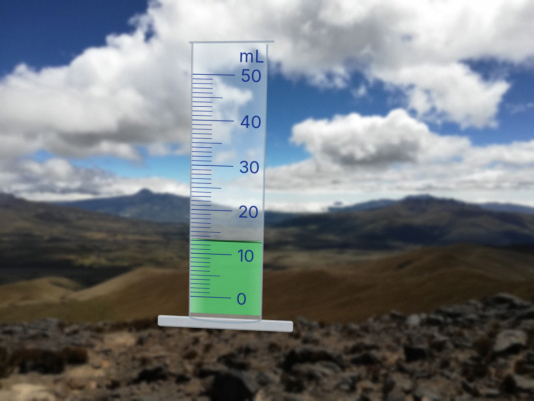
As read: **13** mL
